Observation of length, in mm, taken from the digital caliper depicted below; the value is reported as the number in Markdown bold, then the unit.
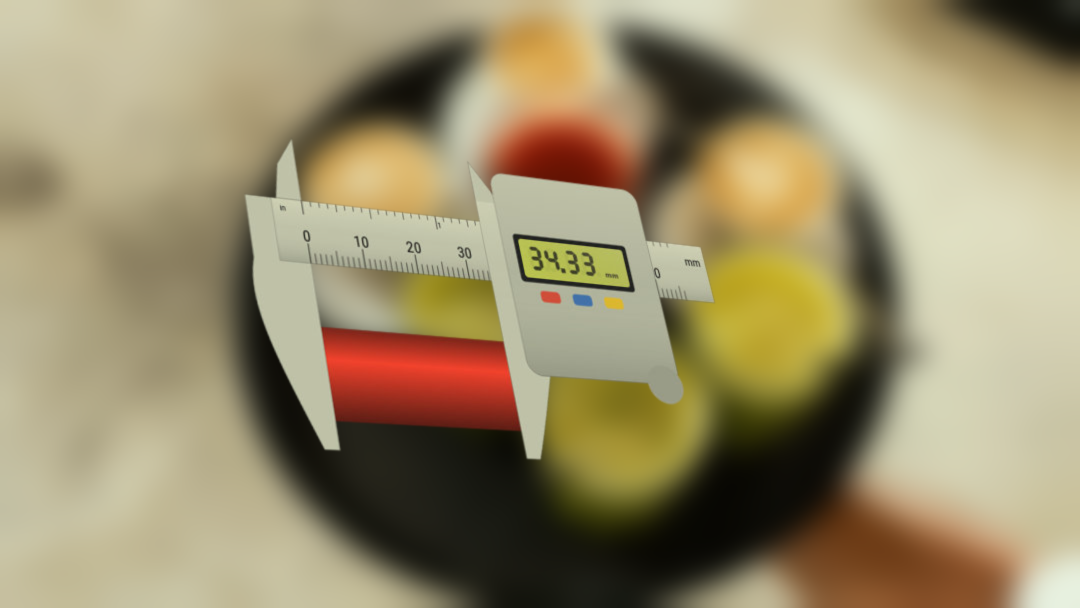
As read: **34.33** mm
